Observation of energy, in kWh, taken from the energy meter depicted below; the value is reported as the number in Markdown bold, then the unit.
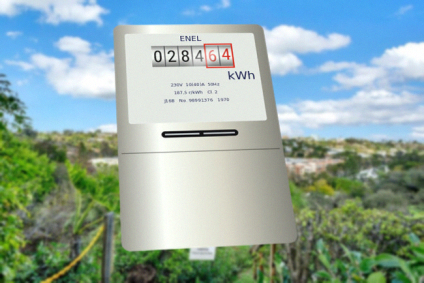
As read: **284.64** kWh
